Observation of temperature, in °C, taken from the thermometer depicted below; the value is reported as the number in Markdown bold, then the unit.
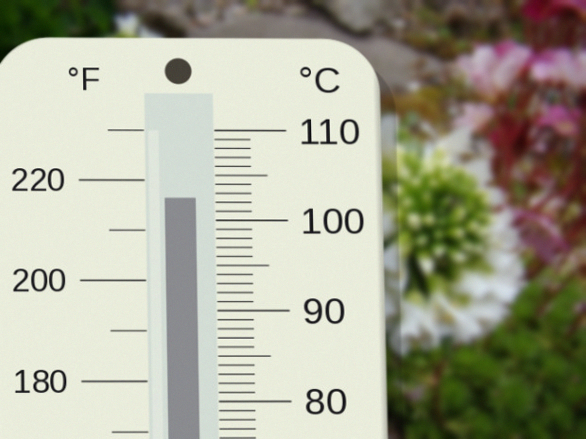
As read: **102.5** °C
